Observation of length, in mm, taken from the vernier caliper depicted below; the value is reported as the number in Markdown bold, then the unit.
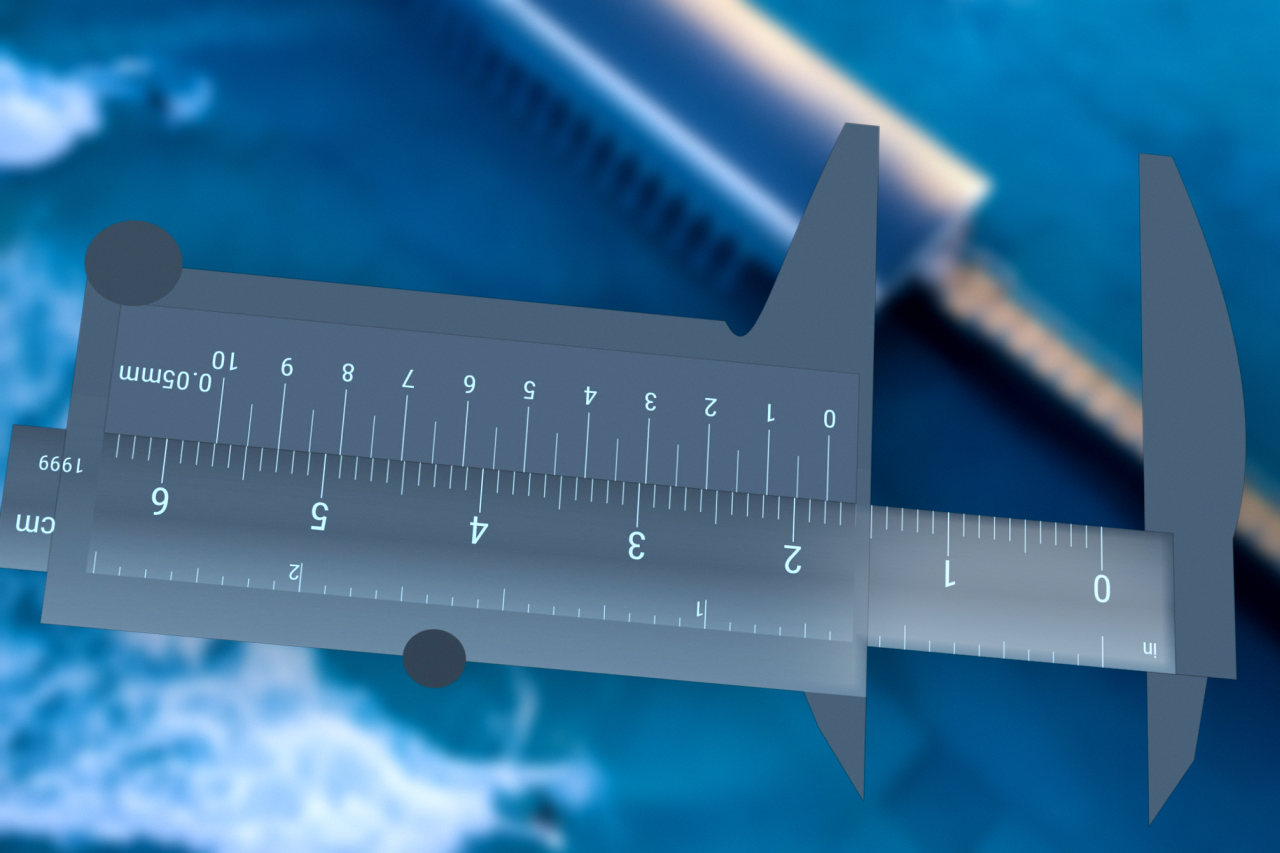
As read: **17.9** mm
